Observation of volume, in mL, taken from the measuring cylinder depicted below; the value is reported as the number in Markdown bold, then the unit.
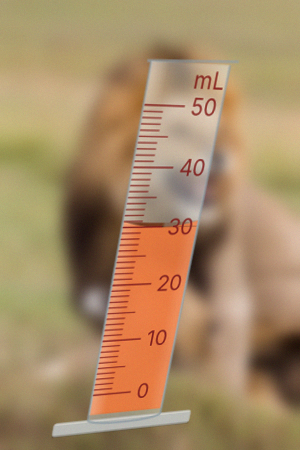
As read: **30** mL
